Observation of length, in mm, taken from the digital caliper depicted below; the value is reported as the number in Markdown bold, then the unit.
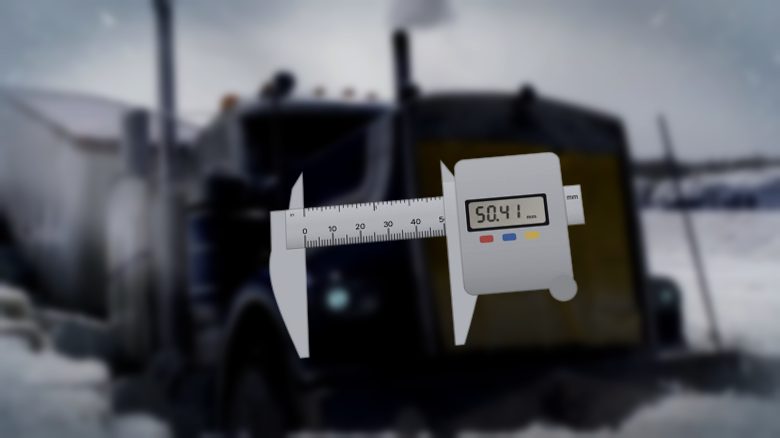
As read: **50.41** mm
